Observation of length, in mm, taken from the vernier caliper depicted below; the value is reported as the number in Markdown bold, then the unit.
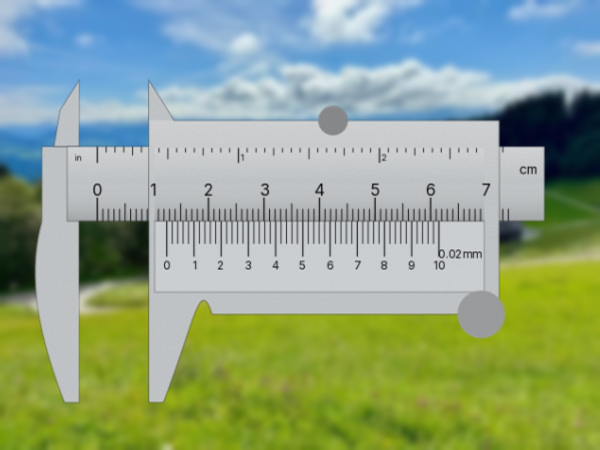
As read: **12.5** mm
